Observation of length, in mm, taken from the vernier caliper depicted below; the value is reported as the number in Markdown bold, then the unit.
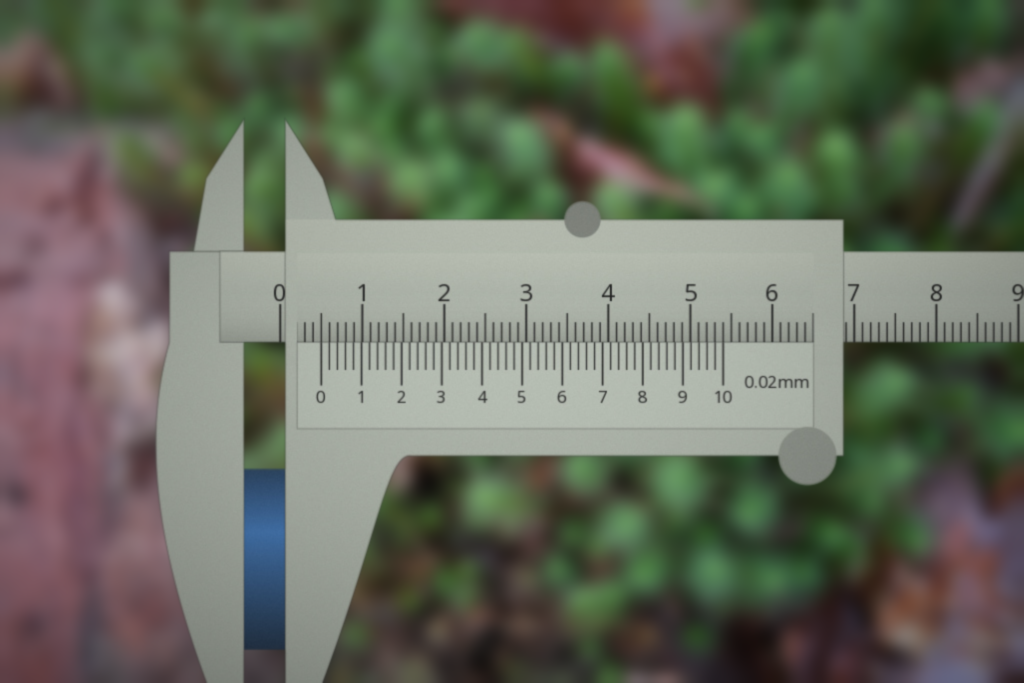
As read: **5.0** mm
